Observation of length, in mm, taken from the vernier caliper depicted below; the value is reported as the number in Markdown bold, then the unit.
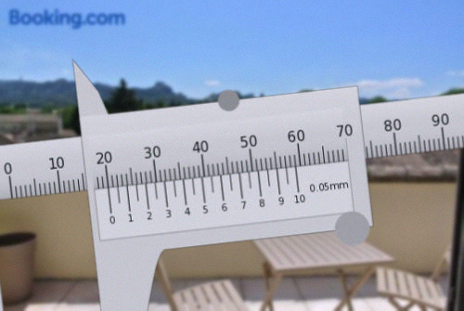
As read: **20.0** mm
